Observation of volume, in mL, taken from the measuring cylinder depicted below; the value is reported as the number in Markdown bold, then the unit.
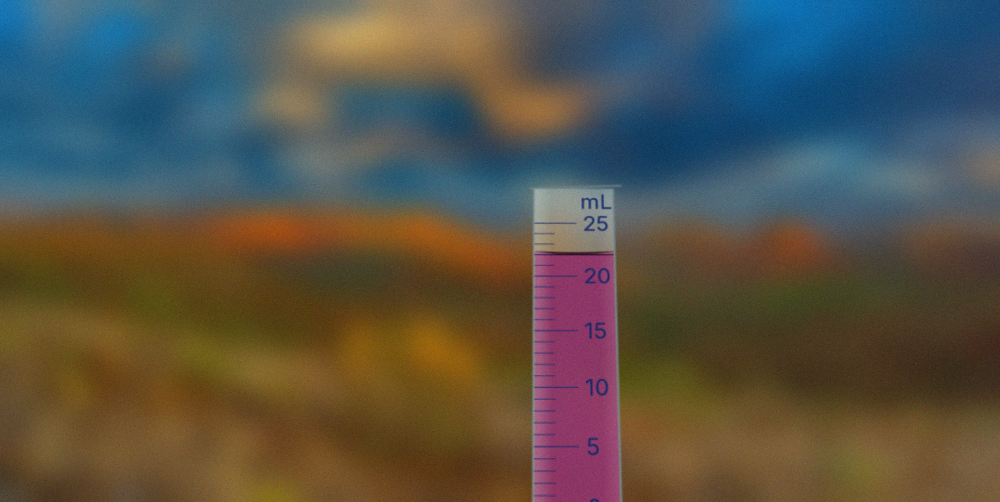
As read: **22** mL
